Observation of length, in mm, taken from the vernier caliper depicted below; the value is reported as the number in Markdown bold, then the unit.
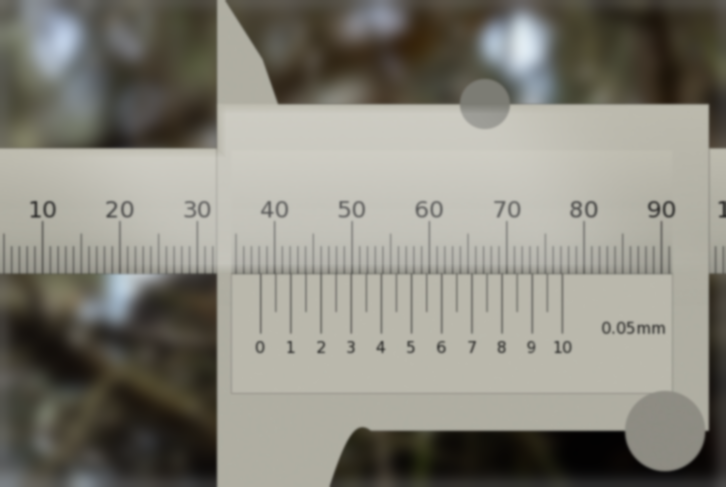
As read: **38.2** mm
